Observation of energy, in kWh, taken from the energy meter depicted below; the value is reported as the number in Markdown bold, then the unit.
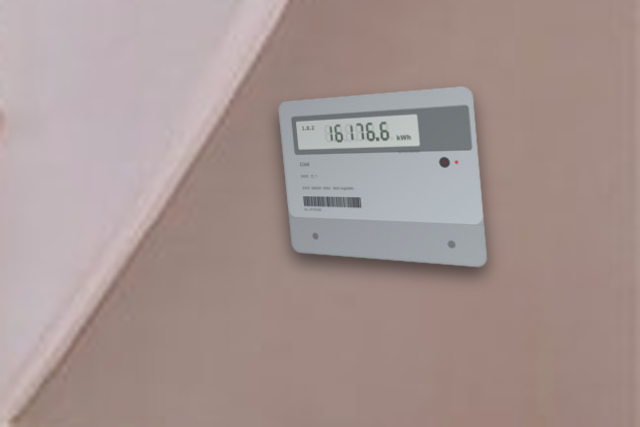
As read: **16176.6** kWh
